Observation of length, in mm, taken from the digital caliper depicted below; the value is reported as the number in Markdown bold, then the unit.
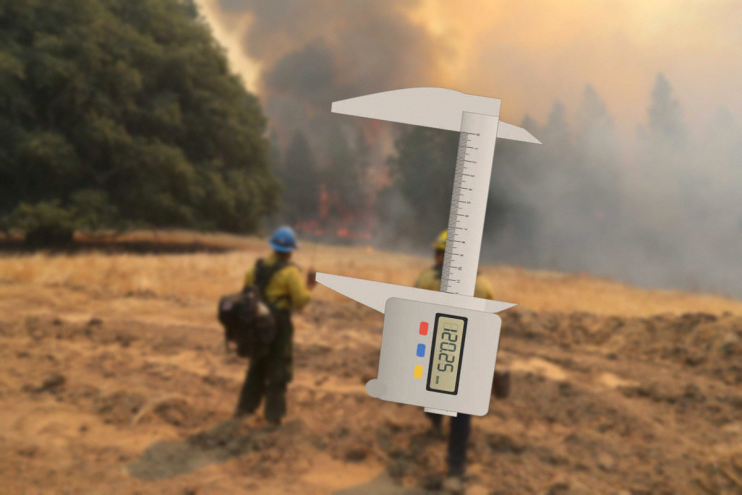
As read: **120.25** mm
